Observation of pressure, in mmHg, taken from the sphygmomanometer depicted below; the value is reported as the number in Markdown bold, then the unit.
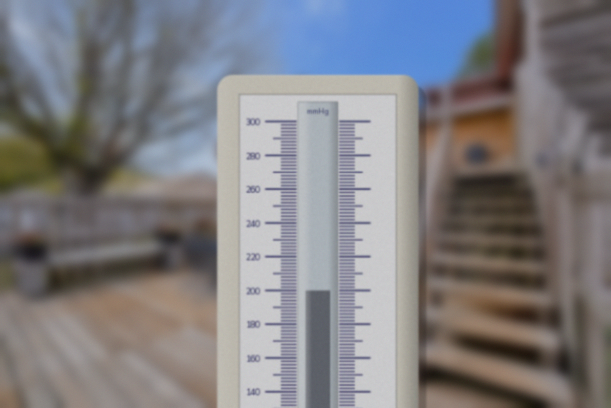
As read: **200** mmHg
